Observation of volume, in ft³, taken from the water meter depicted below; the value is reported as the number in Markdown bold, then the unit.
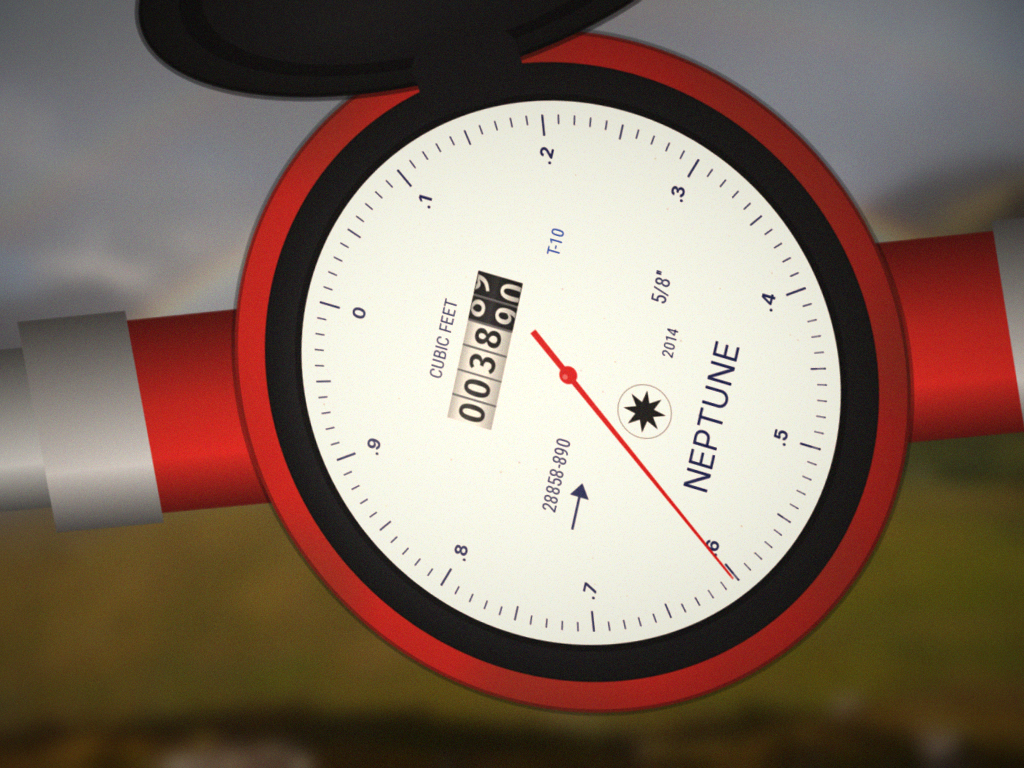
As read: **3889.60** ft³
